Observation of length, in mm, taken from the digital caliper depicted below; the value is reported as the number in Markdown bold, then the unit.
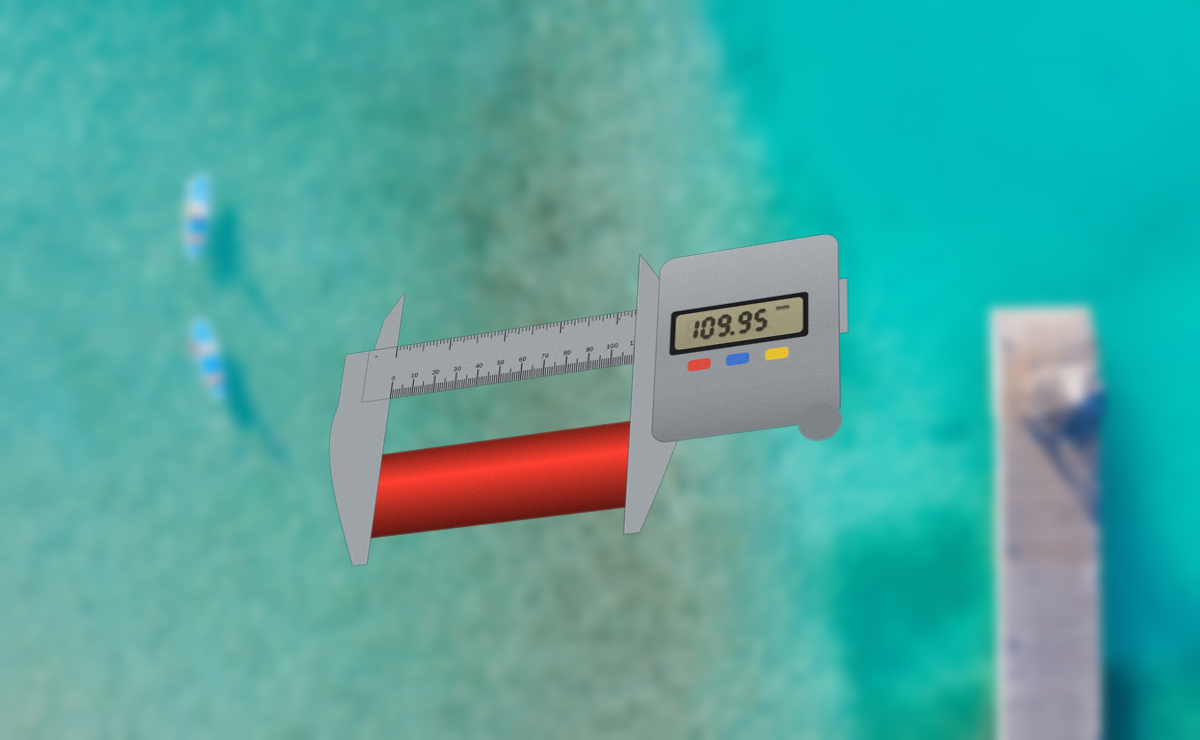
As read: **109.95** mm
